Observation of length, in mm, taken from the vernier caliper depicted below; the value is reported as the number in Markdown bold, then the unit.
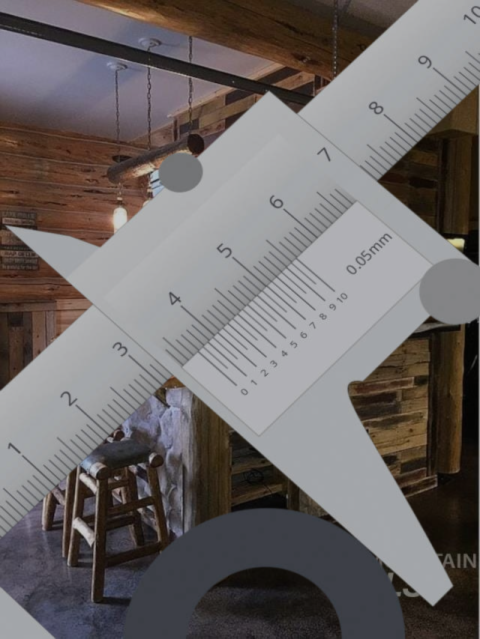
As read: **36.8** mm
